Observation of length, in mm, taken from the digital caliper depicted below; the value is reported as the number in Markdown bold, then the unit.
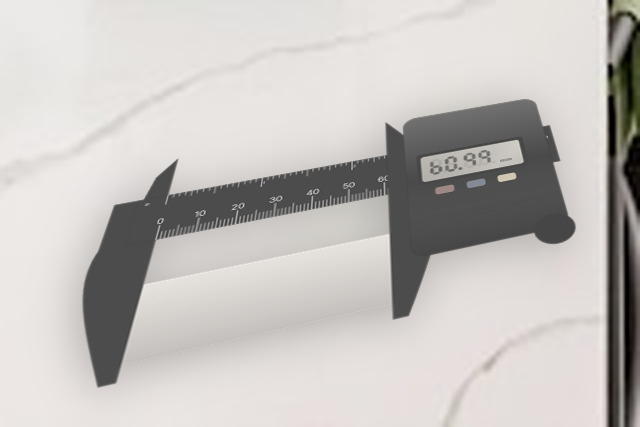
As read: **60.99** mm
